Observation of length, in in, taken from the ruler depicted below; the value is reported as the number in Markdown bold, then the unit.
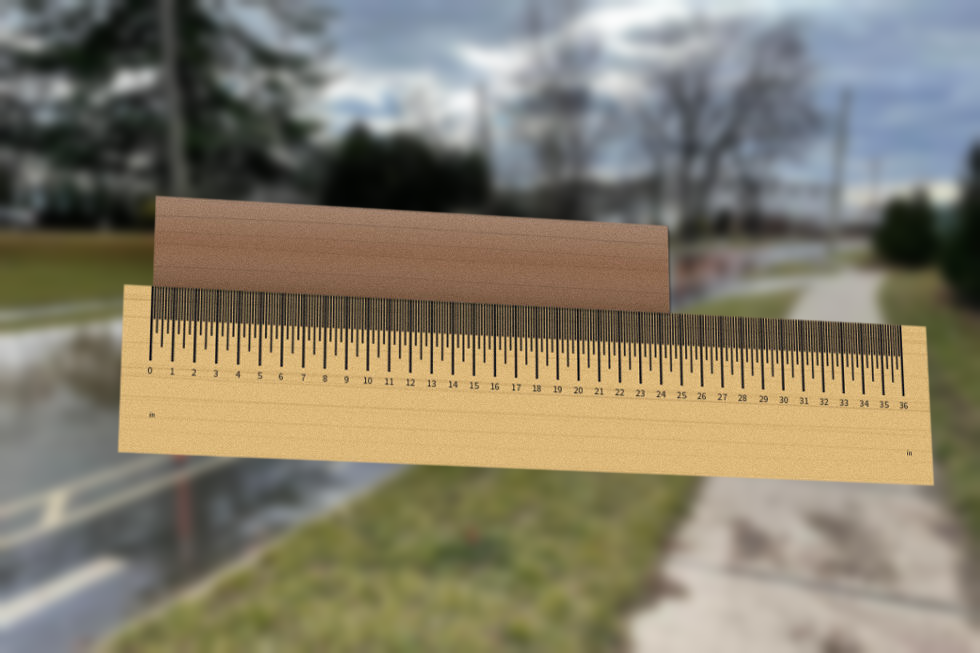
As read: **24.5** in
